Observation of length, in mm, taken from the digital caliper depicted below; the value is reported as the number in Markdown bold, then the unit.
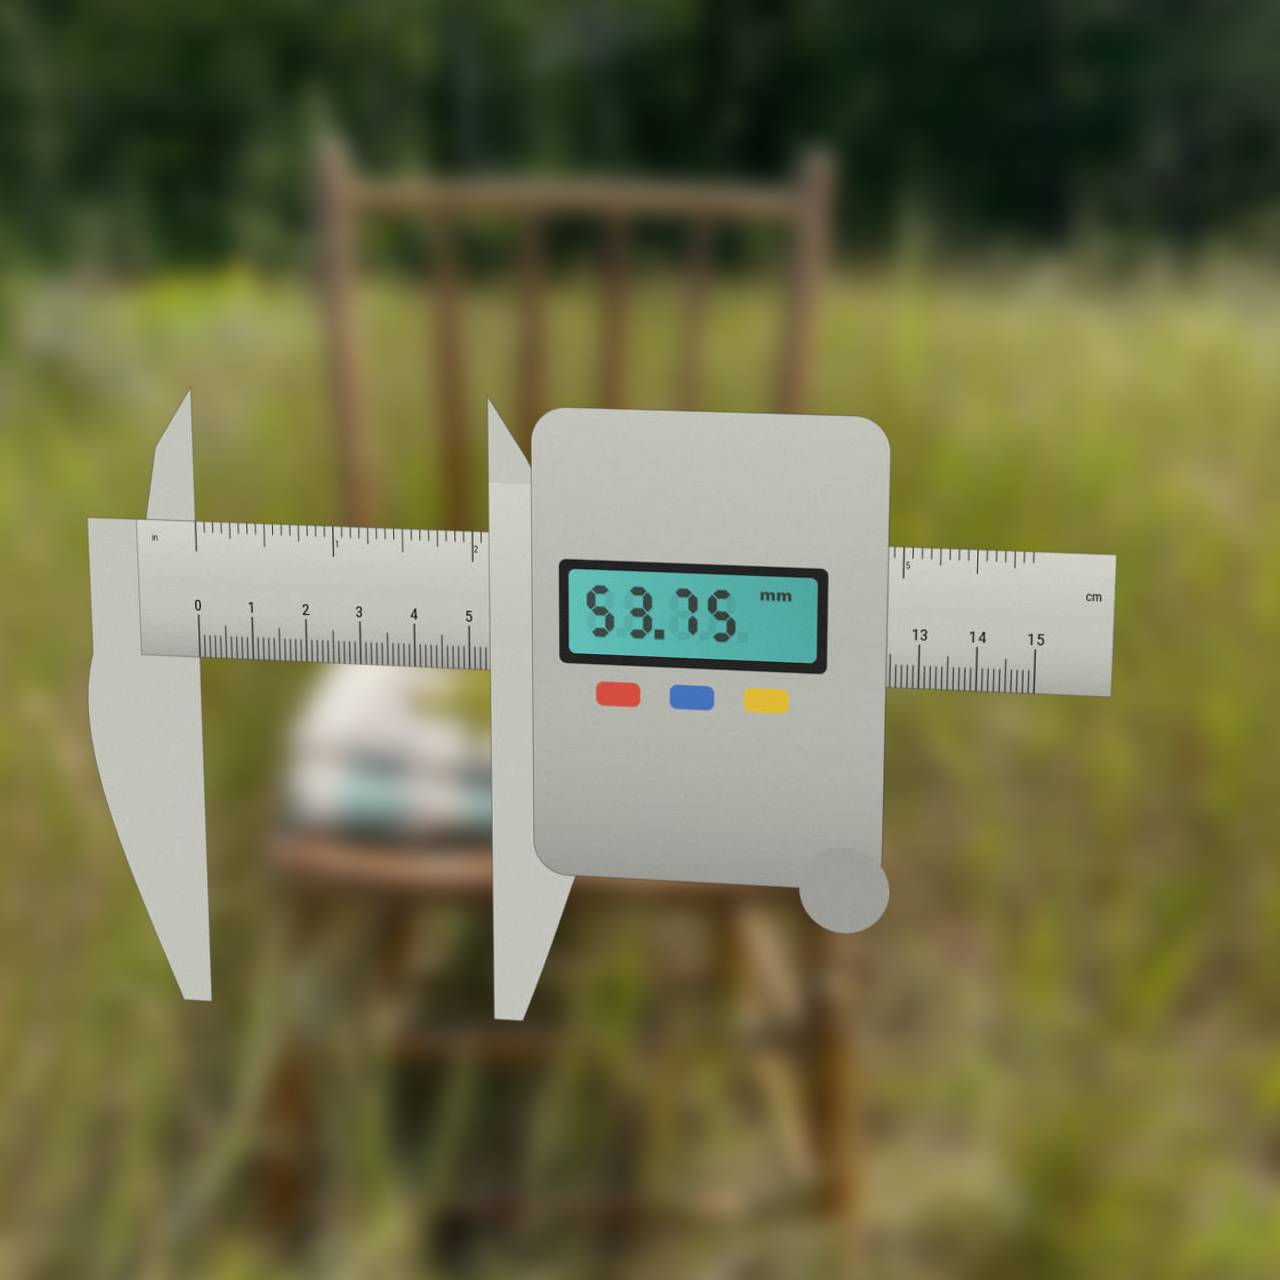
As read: **53.75** mm
